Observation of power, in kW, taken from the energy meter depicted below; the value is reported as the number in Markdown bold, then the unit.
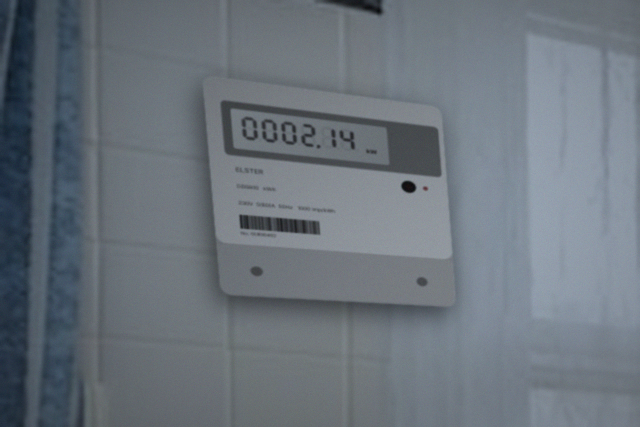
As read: **2.14** kW
